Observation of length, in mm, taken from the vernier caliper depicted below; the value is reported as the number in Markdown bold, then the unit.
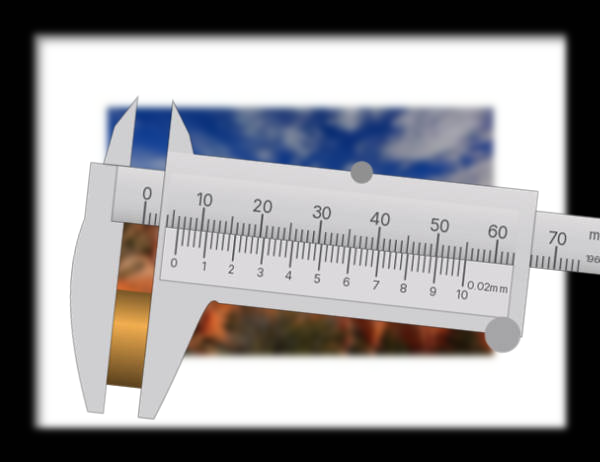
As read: **6.0** mm
